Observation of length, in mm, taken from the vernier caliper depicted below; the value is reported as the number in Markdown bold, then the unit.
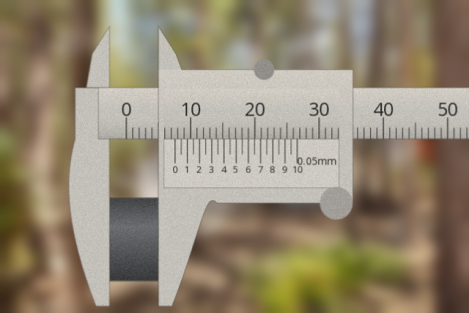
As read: **7.6** mm
